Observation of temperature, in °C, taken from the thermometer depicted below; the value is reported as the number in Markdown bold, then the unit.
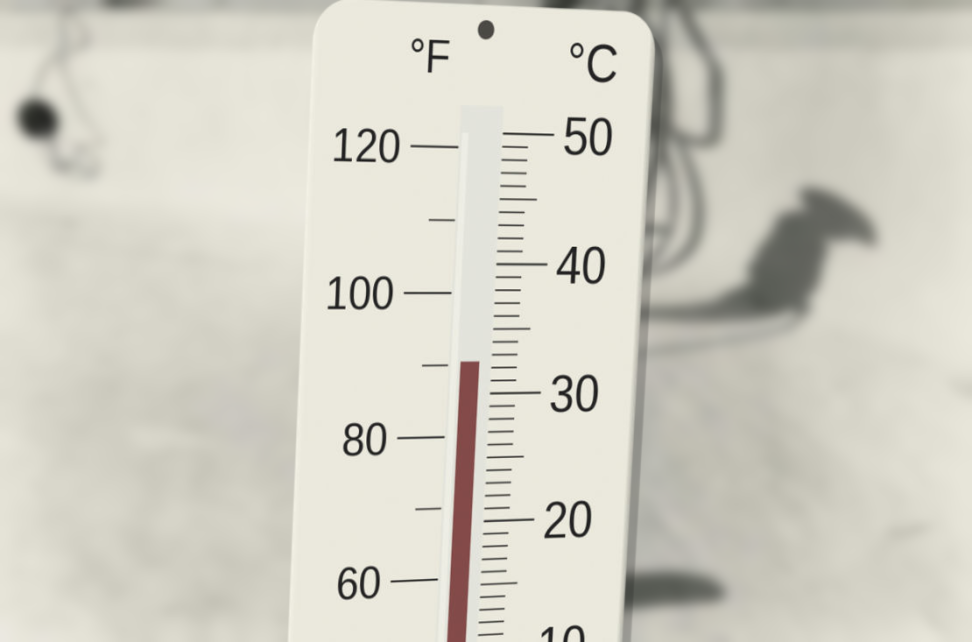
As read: **32.5** °C
